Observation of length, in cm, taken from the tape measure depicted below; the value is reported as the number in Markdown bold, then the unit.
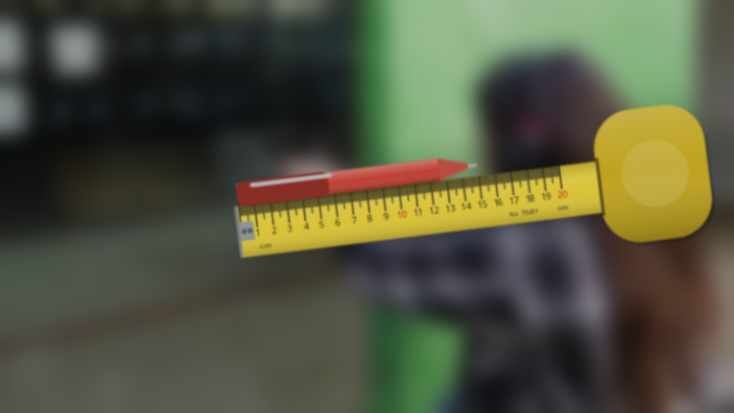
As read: **15** cm
